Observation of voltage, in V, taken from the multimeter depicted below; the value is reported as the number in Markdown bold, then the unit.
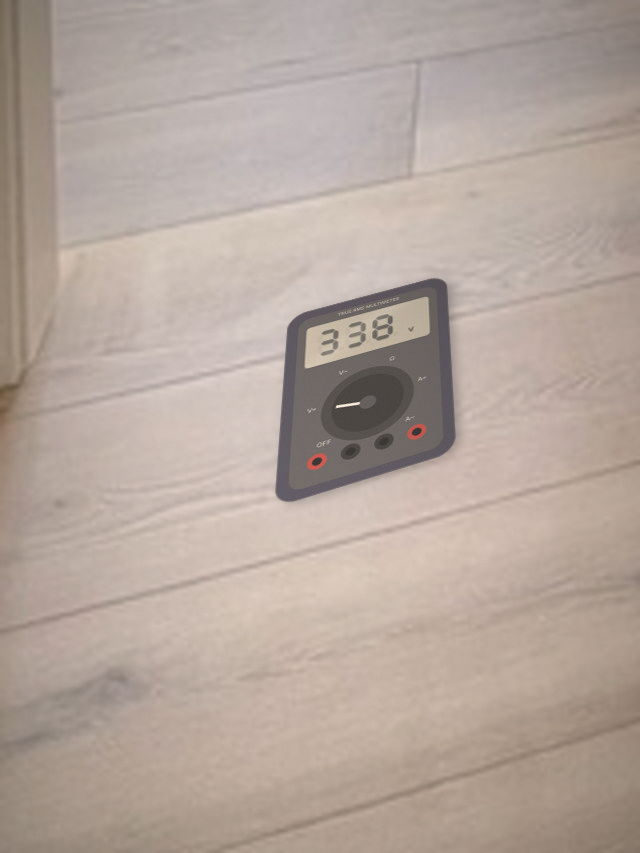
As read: **338** V
